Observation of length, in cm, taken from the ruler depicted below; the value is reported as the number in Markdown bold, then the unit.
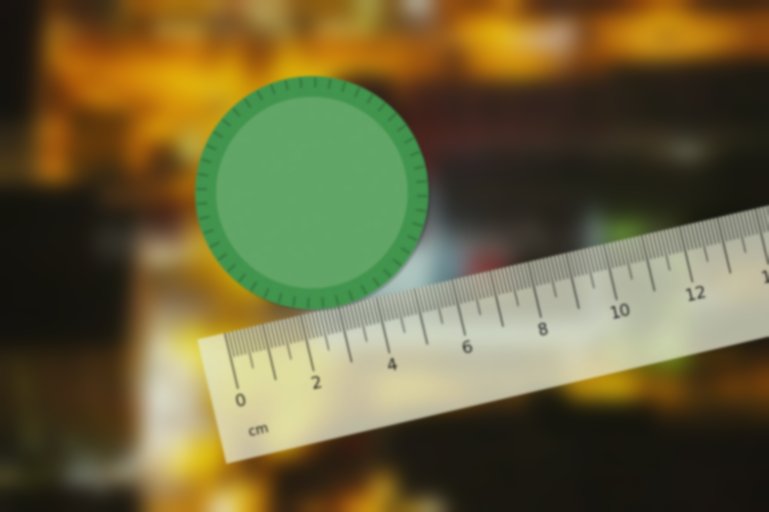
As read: **6** cm
